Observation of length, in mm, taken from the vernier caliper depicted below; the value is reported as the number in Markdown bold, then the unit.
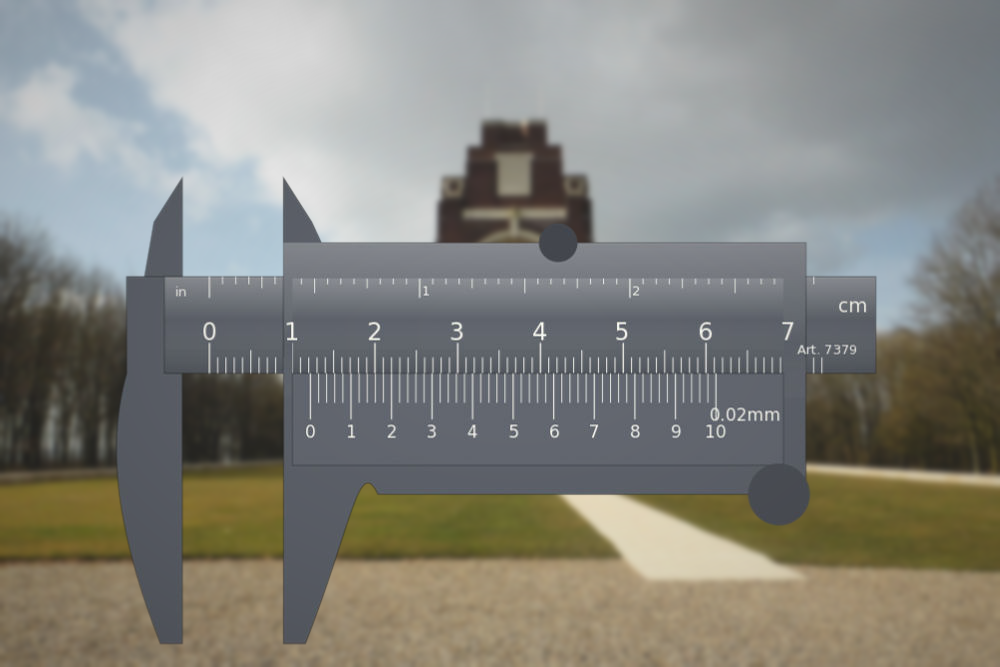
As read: **12.2** mm
